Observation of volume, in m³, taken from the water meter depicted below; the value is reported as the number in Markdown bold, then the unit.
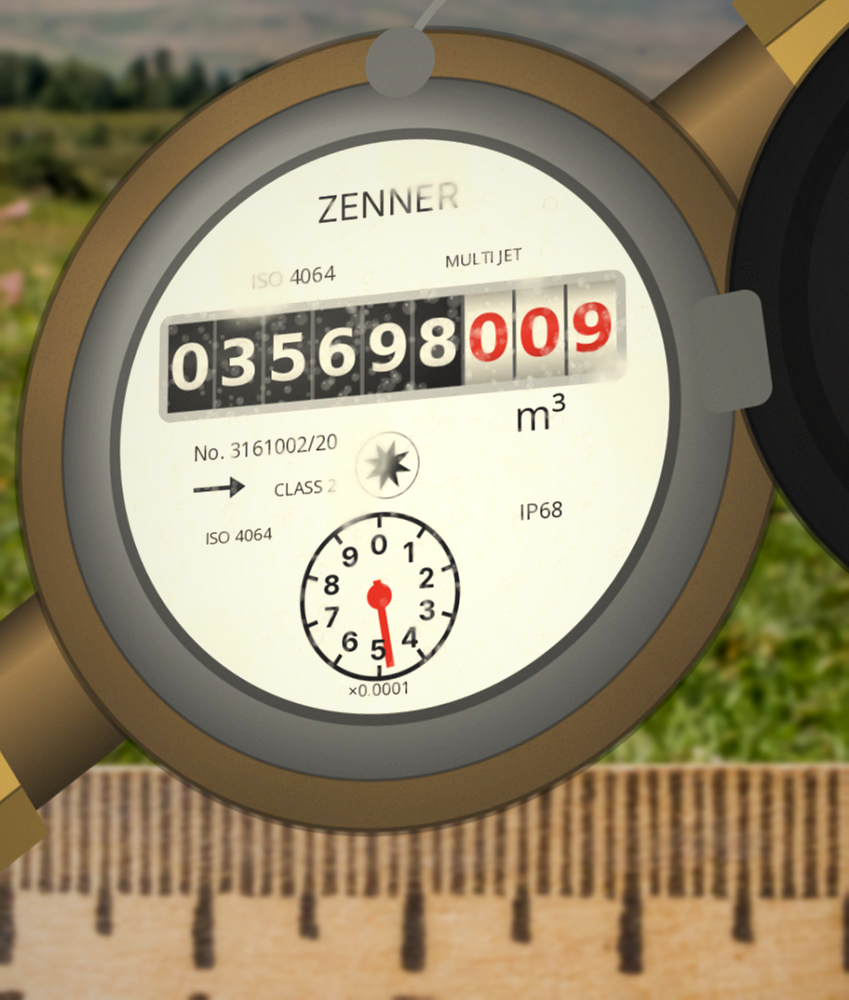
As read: **35698.0094** m³
